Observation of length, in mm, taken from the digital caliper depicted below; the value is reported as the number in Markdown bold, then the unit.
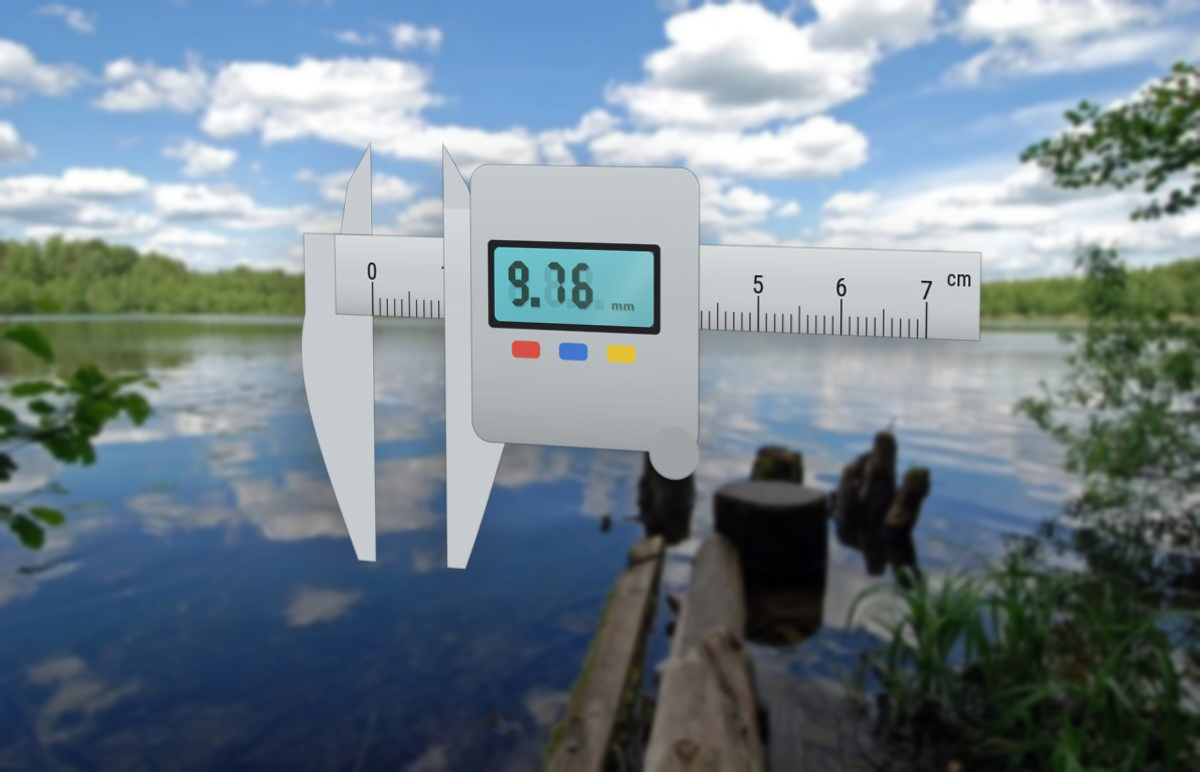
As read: **9.76** mm
